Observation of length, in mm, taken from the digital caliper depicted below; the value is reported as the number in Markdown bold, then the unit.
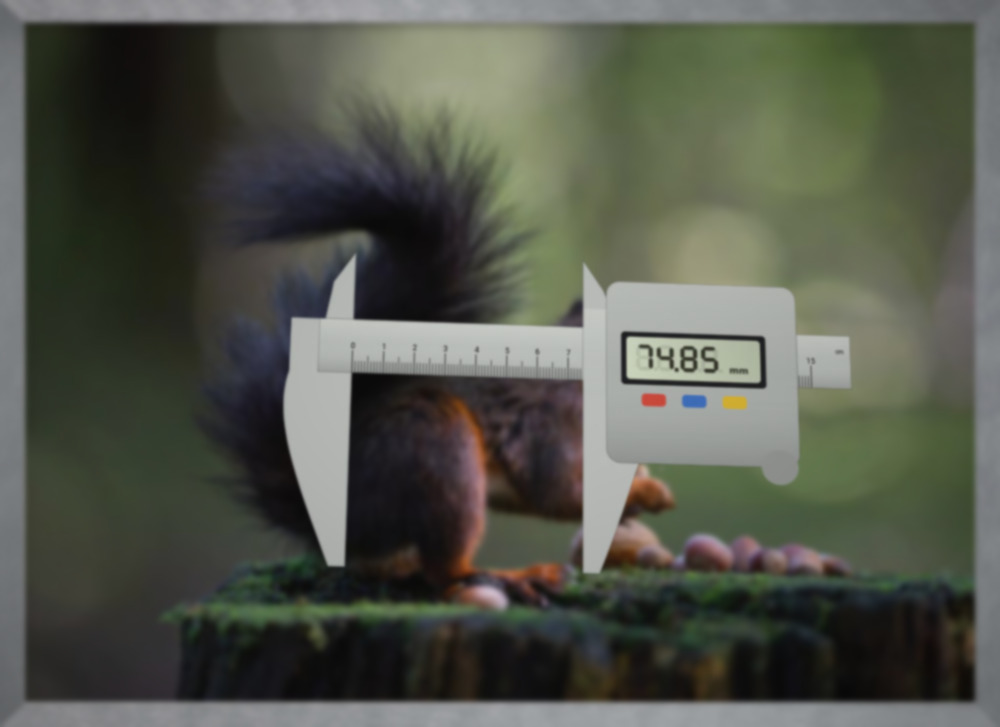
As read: **74.85** mm
